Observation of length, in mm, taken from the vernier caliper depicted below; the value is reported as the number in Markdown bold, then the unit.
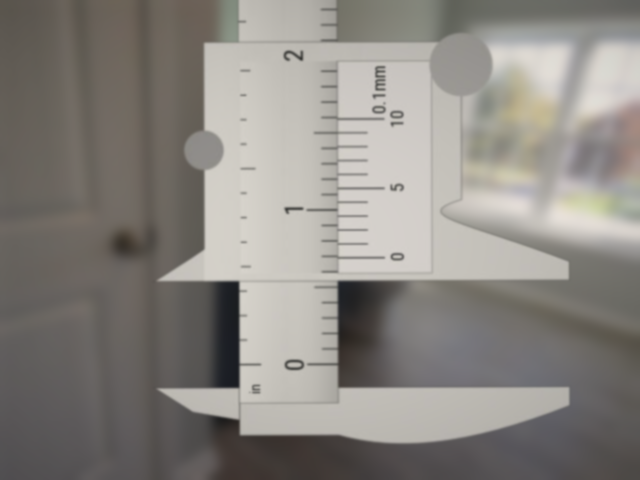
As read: **6.9** mm
